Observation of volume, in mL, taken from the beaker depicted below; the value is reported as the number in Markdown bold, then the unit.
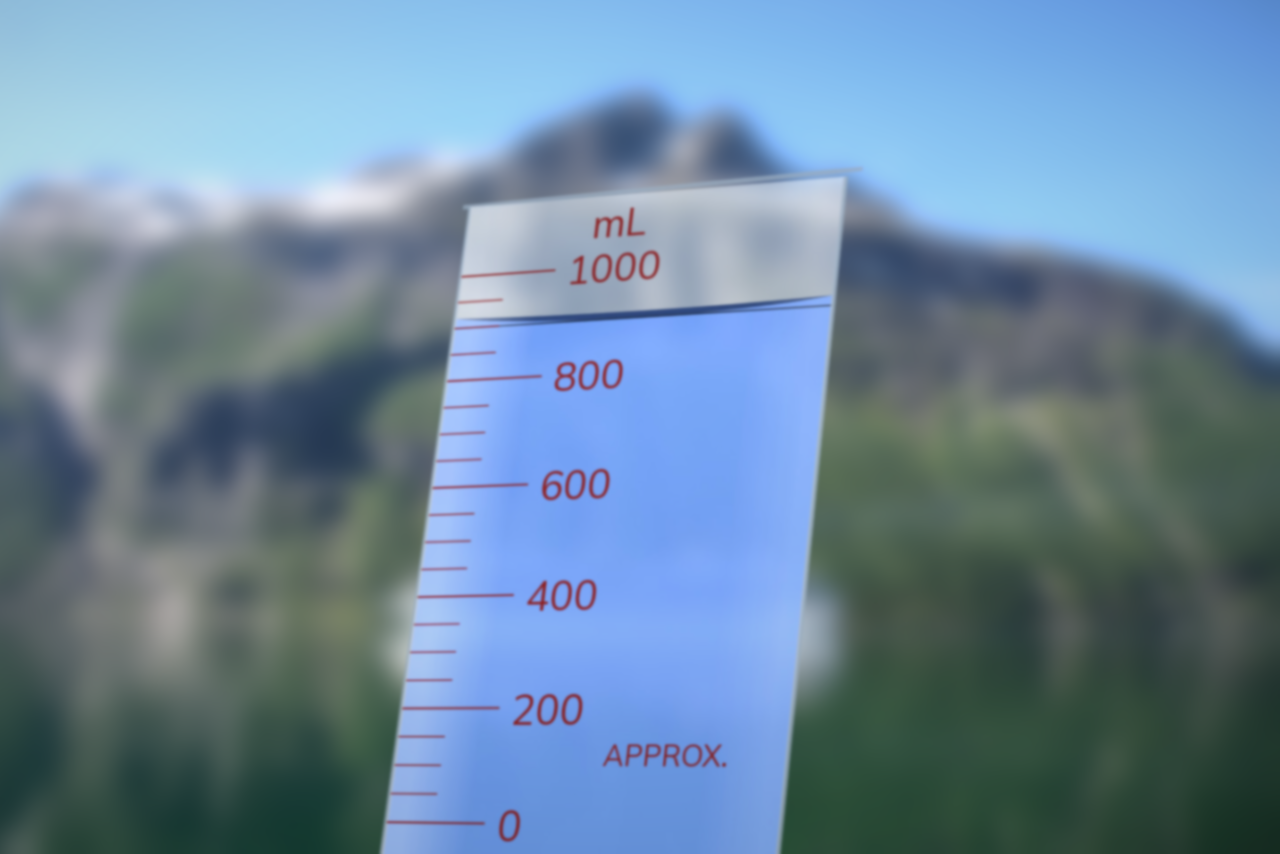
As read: **900** mL
